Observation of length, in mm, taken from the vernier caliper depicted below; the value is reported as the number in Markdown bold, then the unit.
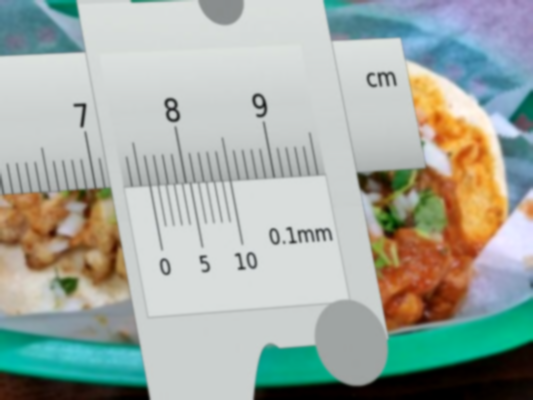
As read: **76.0** mm
